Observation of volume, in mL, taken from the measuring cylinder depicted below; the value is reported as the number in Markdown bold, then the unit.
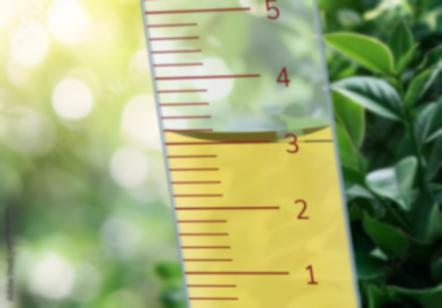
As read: **3** mL
